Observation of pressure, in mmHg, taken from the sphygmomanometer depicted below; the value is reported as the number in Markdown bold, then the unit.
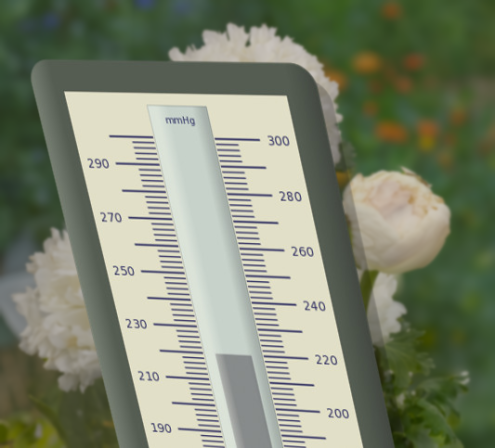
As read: **220** mmHg
